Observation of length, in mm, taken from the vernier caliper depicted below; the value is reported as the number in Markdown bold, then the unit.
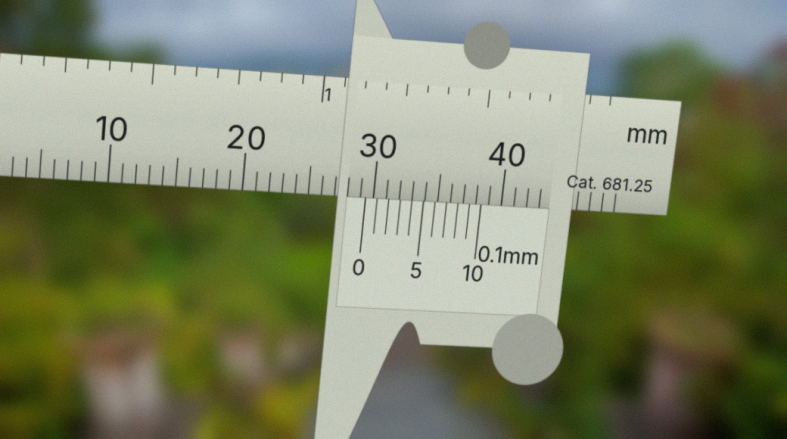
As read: **29.4** mm
